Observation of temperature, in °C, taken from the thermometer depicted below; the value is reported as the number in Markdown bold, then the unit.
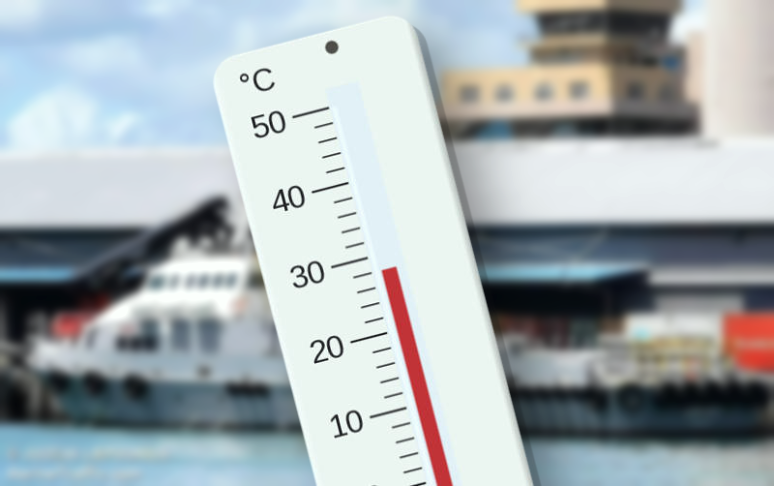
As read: **28** °C
